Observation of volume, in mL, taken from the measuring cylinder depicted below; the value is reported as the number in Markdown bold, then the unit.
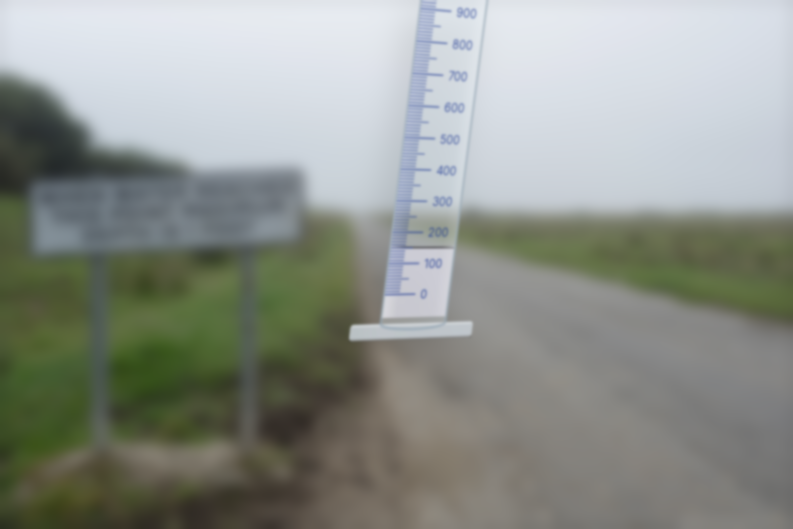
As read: **150** mL
